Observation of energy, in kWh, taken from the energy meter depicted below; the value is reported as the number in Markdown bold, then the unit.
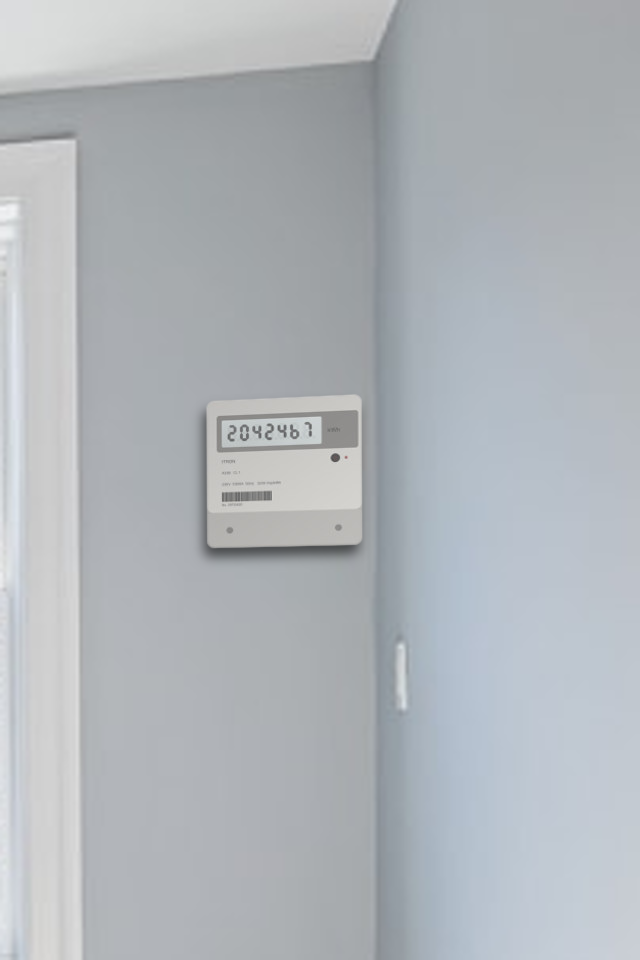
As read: **2042467** kWh
